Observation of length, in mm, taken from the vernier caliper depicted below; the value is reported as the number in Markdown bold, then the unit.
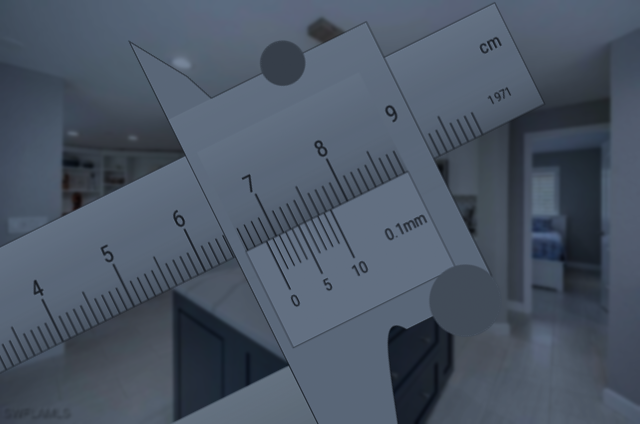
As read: **68.6** mm
